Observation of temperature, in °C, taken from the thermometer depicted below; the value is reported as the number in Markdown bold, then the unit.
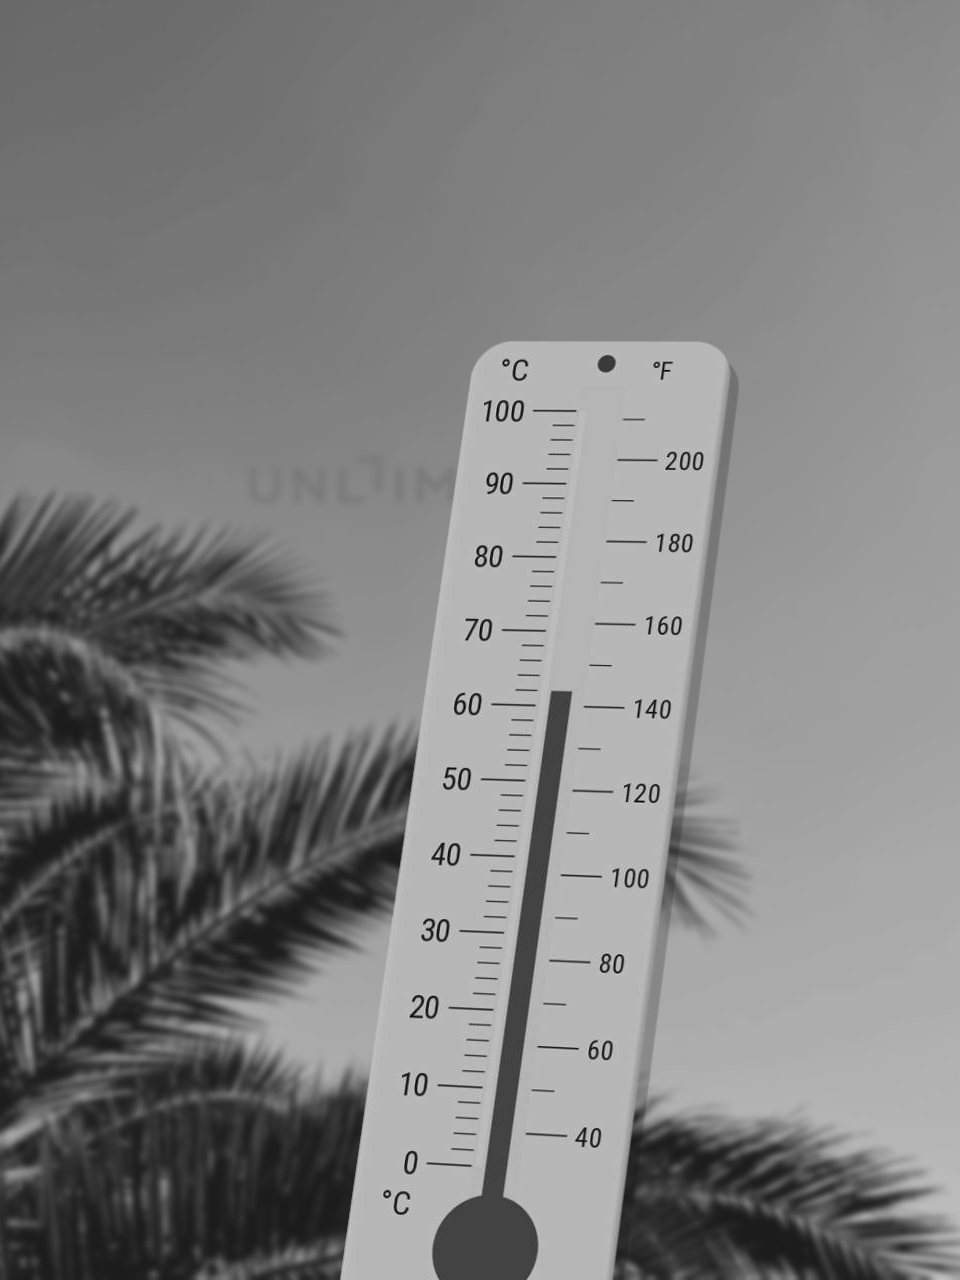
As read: **62** °C
